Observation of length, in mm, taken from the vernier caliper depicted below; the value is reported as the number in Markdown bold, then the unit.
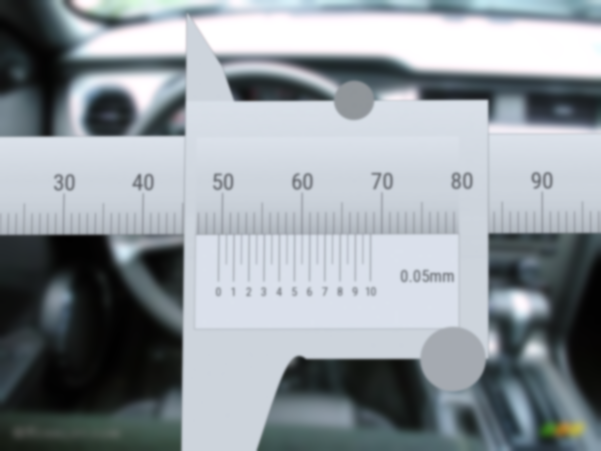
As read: **49.6** mm
